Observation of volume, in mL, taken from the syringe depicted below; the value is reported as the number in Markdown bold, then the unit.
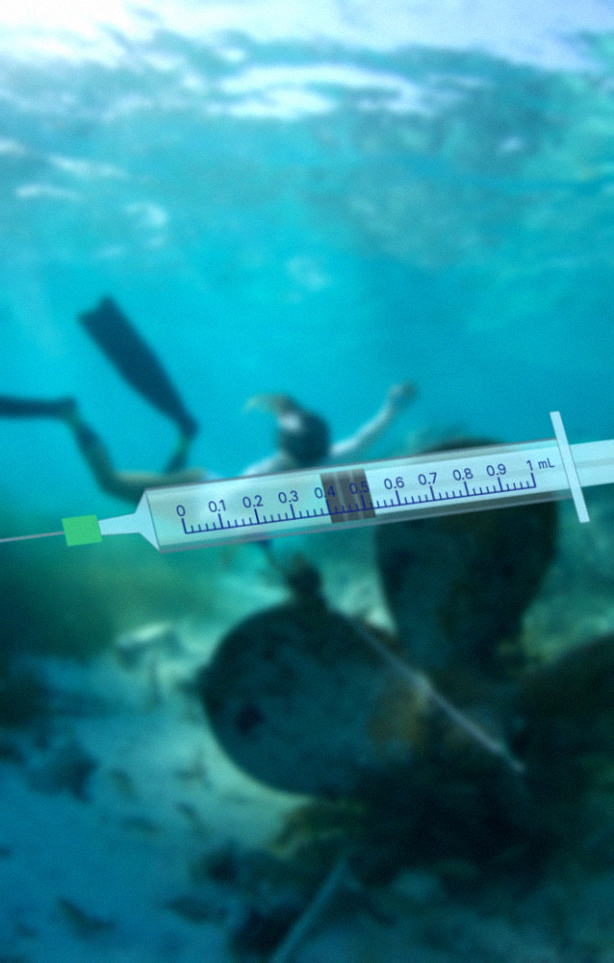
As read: **0.4** mL
